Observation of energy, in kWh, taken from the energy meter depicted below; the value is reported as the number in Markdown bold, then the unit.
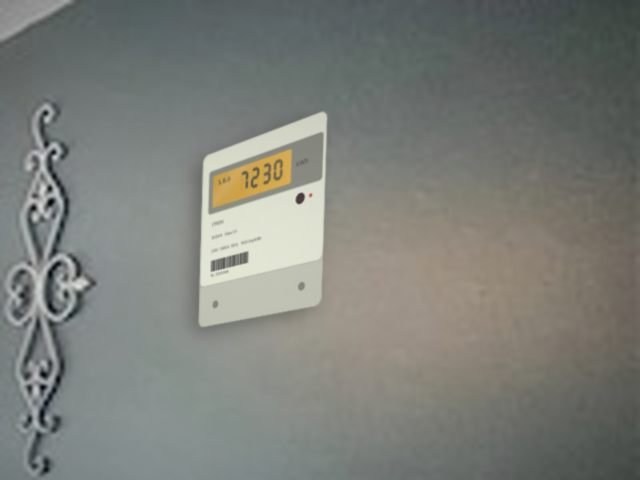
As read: **7230** kWh
